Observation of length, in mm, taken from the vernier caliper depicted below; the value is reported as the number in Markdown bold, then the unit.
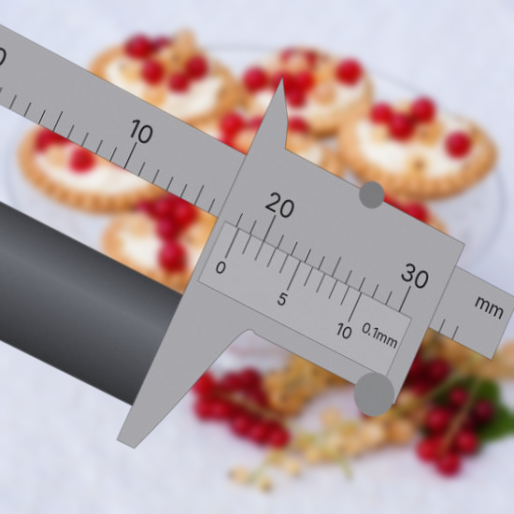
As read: **18.2** mm
